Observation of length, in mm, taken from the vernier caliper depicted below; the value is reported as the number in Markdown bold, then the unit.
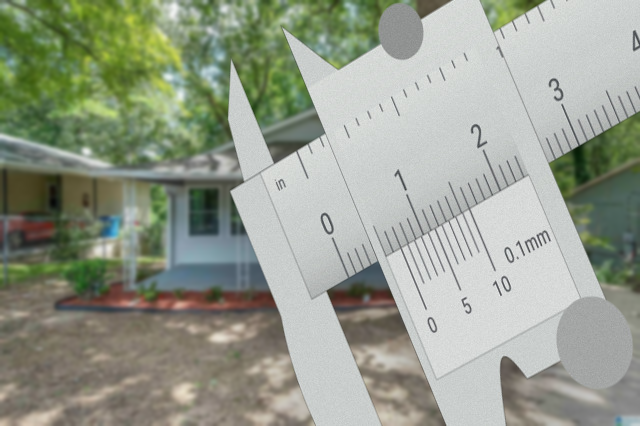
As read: **7.0** mm
